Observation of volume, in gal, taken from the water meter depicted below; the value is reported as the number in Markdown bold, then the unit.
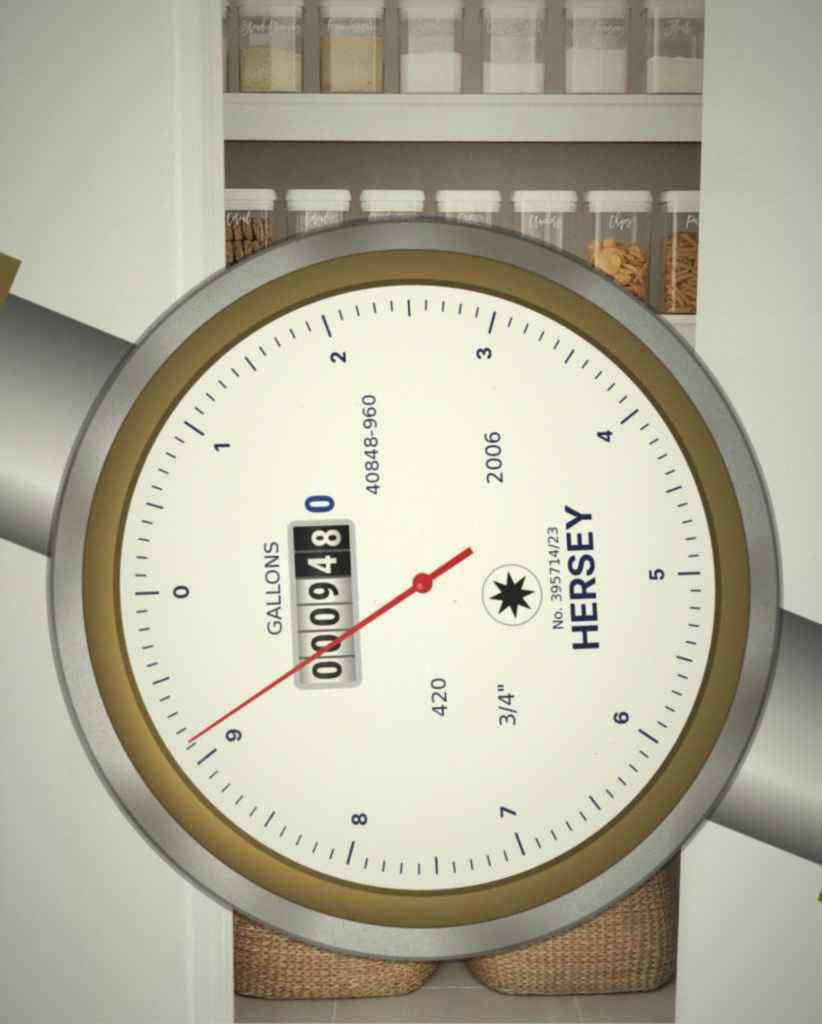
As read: **9479.1** gal
